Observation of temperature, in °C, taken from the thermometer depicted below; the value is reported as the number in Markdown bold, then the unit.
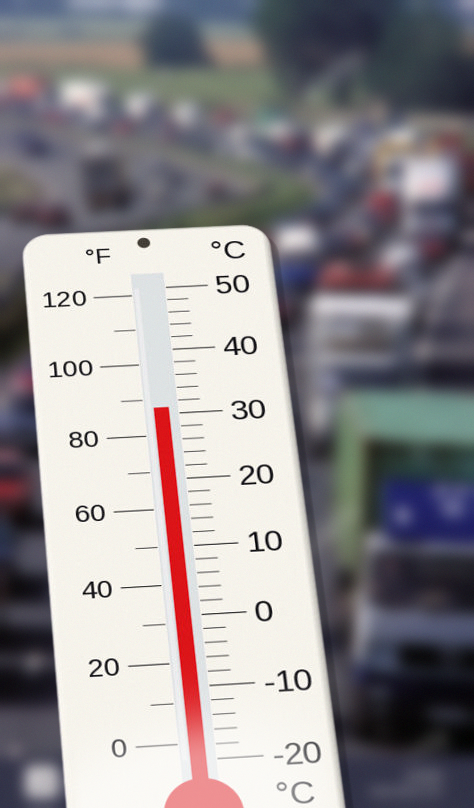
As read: **31** °C
